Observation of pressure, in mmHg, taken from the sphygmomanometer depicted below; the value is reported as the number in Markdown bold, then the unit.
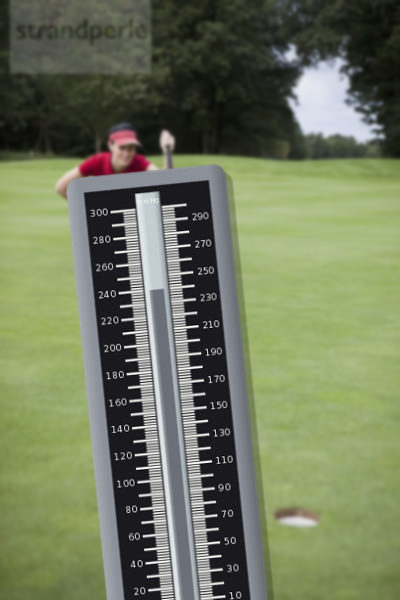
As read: **240** mmHg
